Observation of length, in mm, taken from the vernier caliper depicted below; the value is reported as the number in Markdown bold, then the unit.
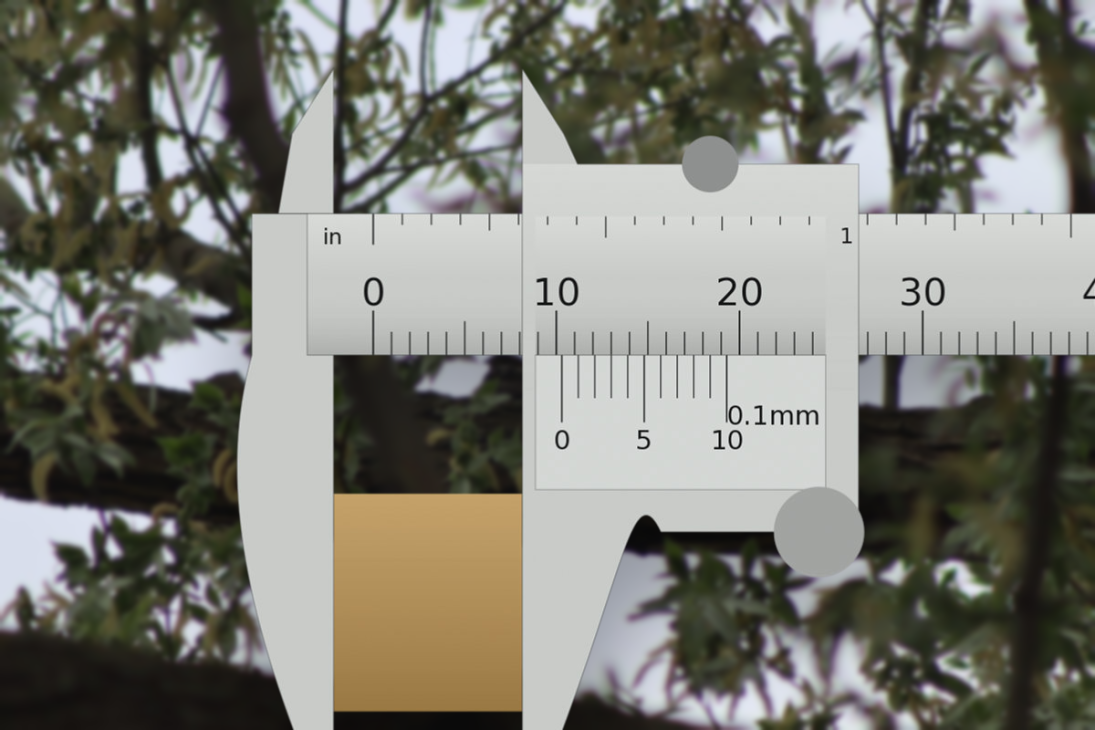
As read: **10.3** mm
